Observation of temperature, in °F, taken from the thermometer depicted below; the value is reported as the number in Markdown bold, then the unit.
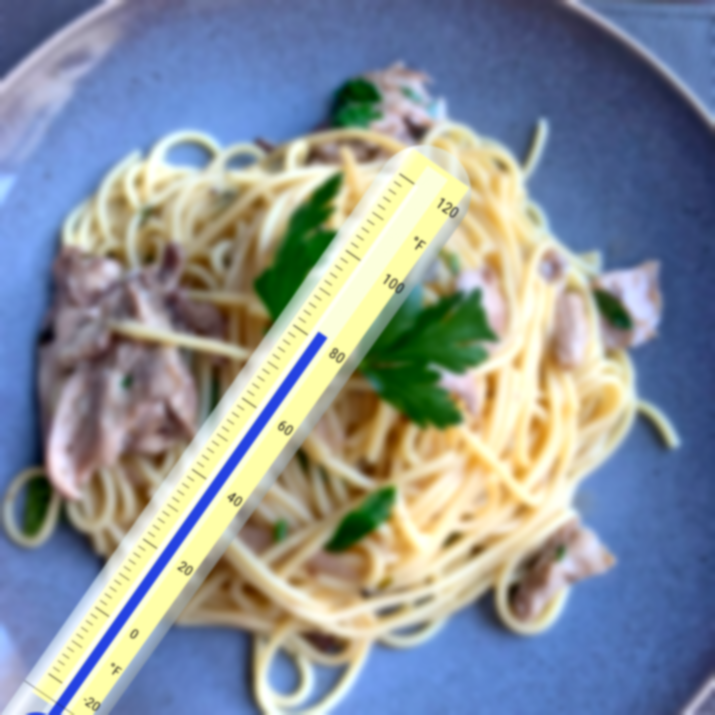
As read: **82** °F
